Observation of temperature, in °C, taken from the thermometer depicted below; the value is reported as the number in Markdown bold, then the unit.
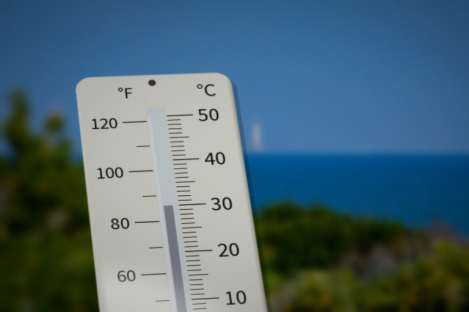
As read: **30** °C
